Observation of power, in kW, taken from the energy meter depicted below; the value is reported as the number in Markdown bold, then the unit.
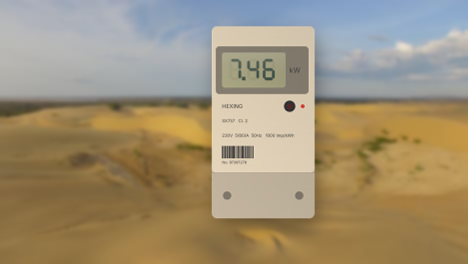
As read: **7.46** kW
